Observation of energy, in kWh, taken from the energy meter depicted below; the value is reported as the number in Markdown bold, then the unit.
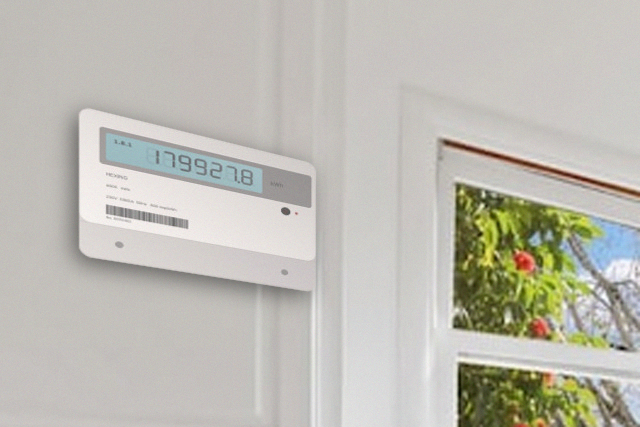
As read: **179927.8** kWh
